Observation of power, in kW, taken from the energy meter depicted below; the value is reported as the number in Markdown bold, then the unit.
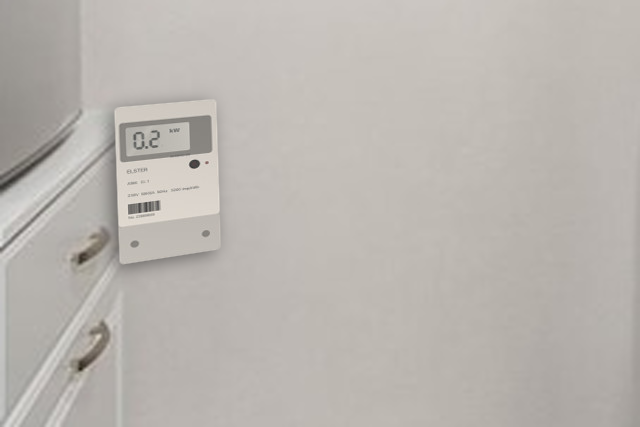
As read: **0.2** kW
